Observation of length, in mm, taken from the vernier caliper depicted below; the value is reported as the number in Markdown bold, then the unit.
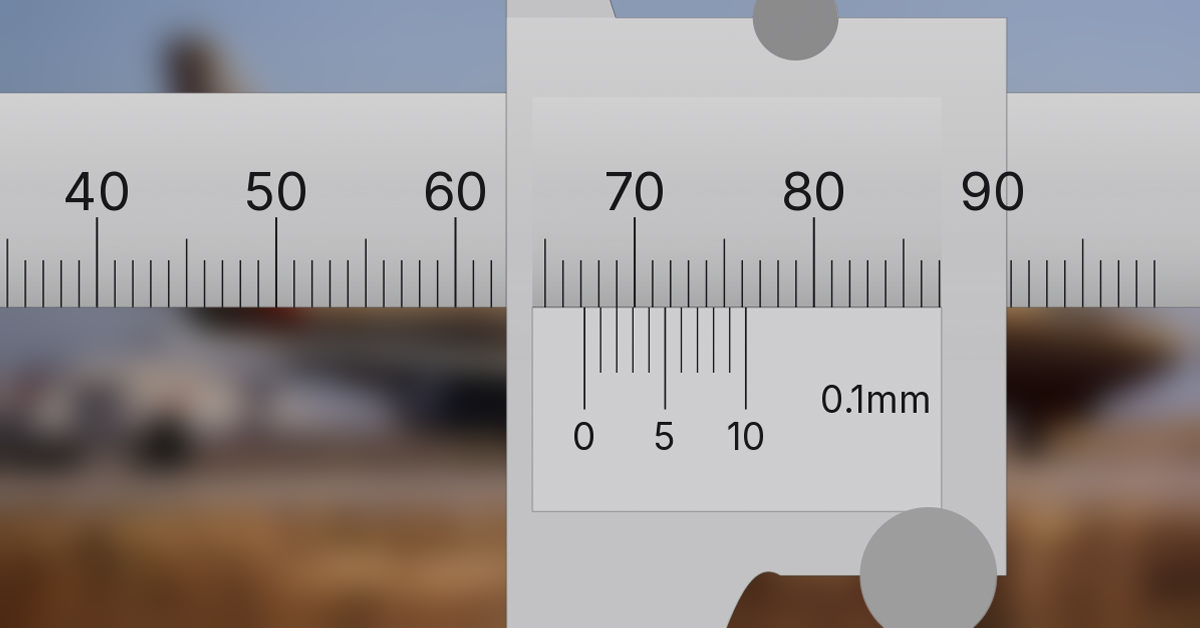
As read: **67.2** mm
